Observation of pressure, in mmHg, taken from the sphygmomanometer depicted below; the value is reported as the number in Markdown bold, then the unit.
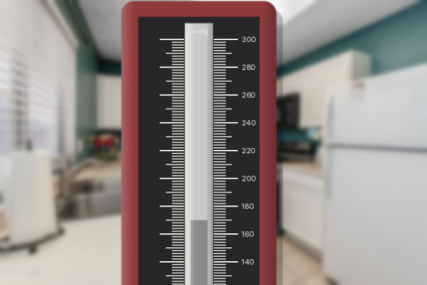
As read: **170** mmHg
